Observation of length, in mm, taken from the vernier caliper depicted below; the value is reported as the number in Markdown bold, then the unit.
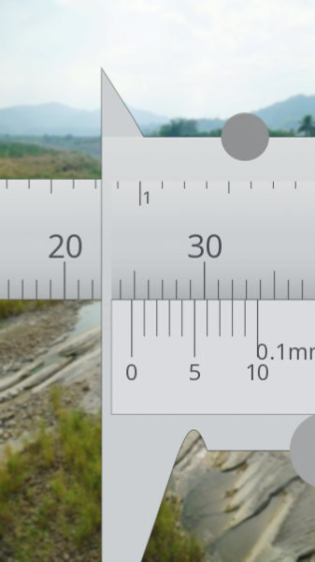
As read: **24.8** mm
